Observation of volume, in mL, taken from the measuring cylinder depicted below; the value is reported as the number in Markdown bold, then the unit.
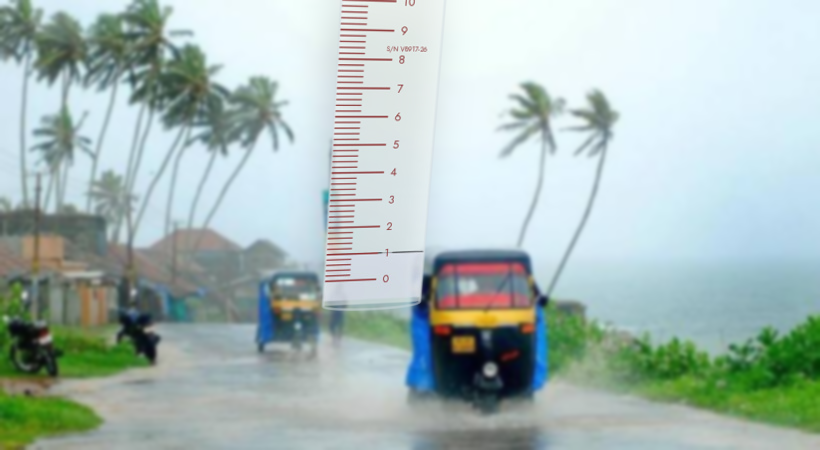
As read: **1** mL
